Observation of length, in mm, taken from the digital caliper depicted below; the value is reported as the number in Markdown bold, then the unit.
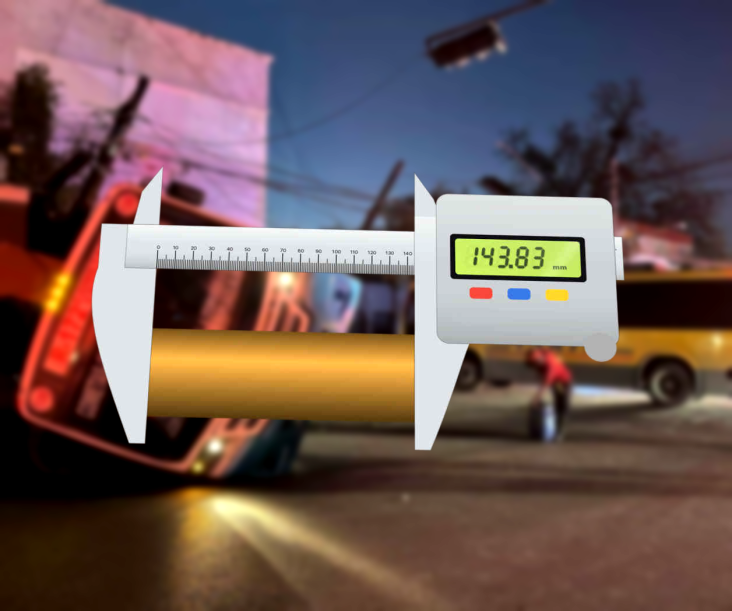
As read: **143.83** mm
